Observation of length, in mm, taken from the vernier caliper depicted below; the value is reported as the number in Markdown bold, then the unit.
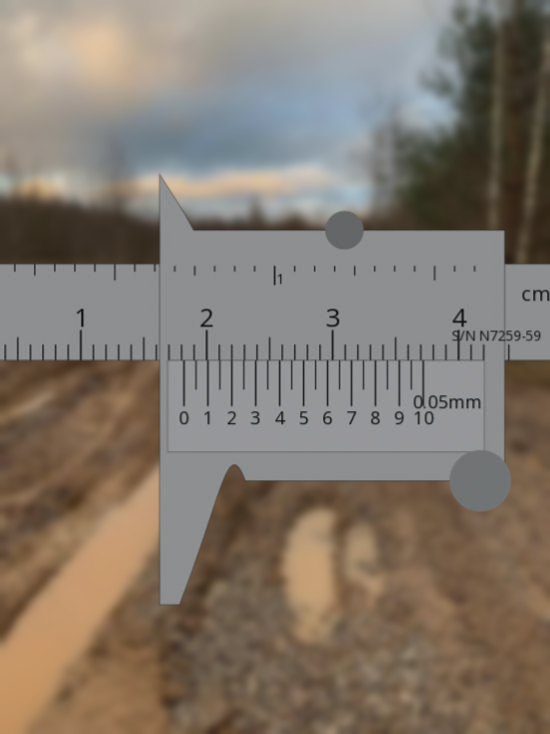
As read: **18.2** mm
